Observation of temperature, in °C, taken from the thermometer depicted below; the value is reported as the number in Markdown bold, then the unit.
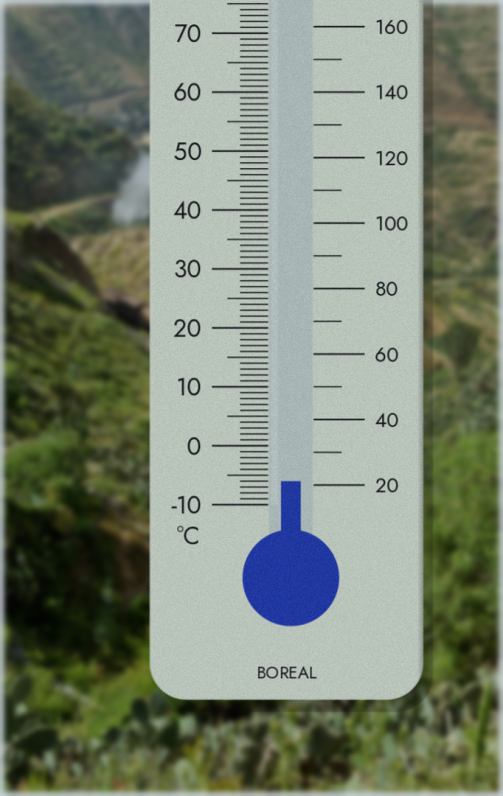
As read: **-6** °C
